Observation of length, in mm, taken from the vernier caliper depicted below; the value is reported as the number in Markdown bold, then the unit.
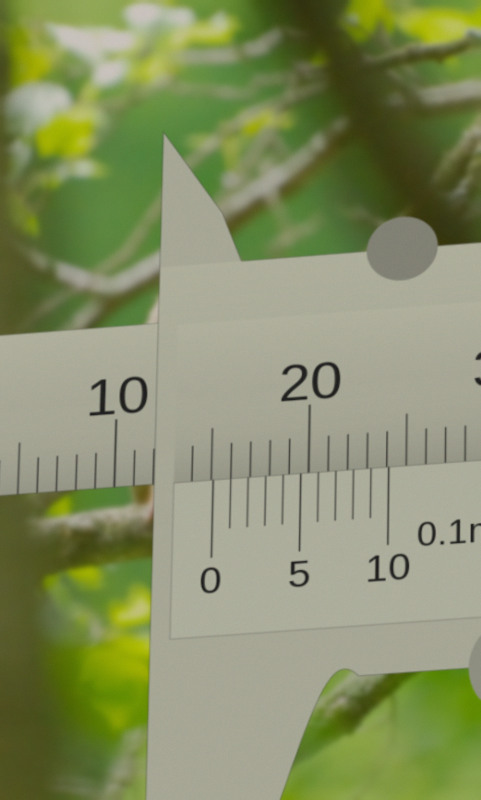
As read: **15.1** mm
